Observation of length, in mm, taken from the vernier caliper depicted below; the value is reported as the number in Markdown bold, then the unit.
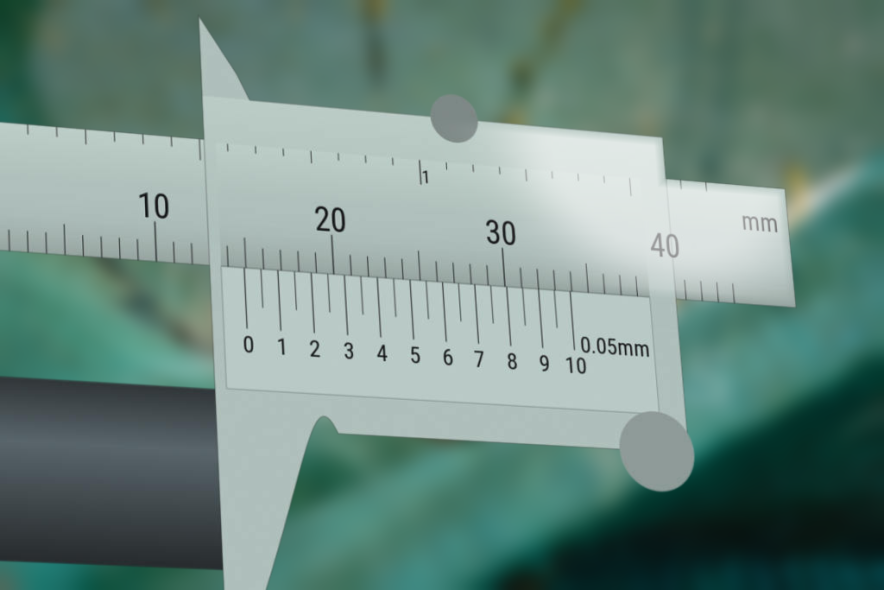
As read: **14.9** mm
